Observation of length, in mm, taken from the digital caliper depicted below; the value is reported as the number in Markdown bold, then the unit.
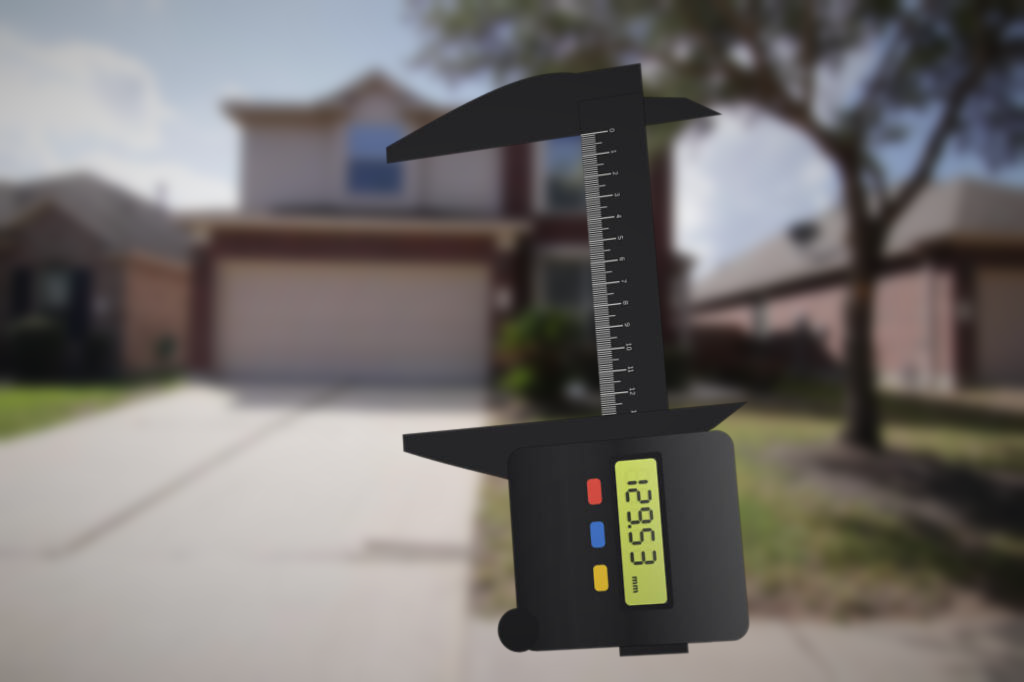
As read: **129.53** mm
